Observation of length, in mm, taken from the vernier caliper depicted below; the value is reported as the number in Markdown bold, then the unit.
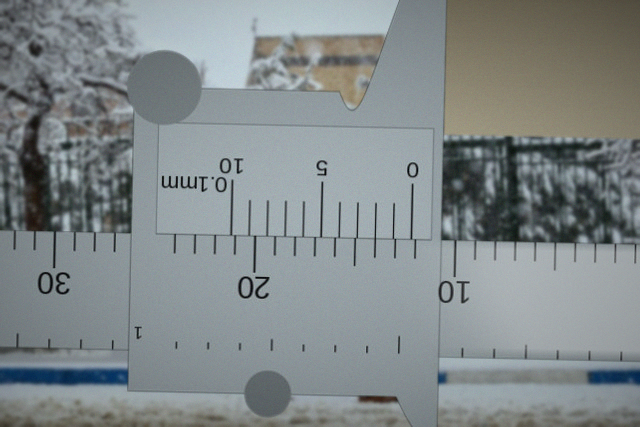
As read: **12.2** mm
